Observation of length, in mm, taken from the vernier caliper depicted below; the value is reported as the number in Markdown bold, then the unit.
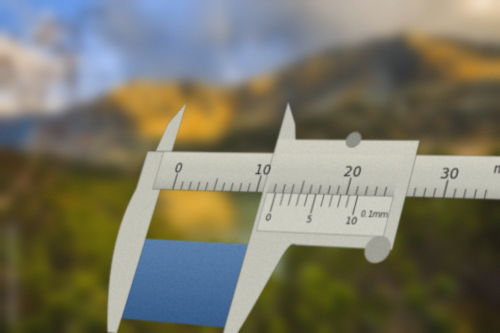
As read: **12.2** mm
